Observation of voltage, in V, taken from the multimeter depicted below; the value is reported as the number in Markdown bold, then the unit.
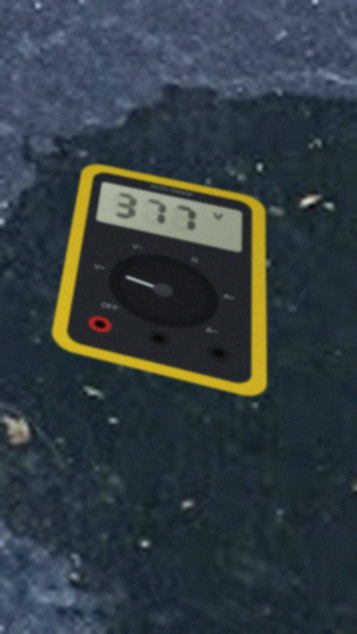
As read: **377** V
